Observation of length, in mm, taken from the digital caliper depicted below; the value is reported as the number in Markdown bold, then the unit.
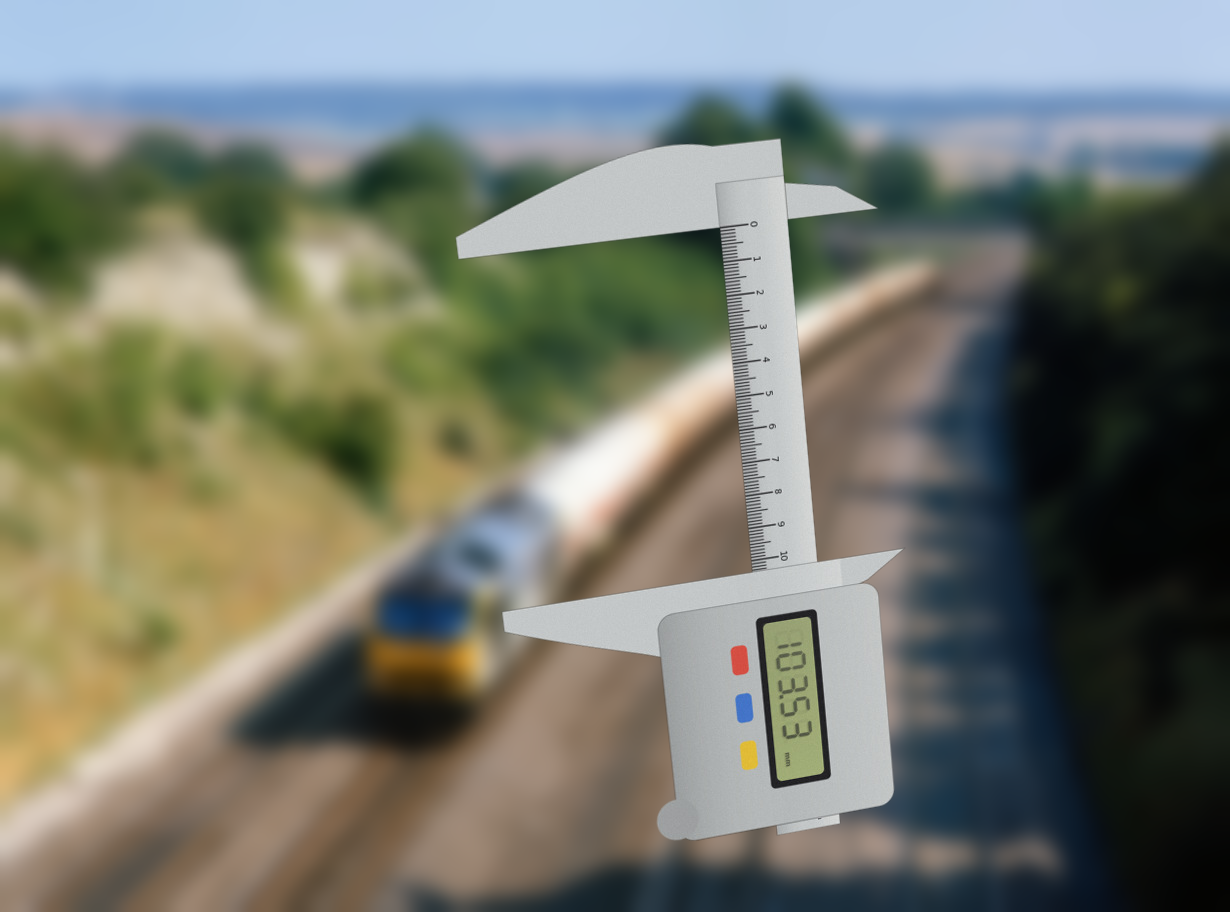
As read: **103.53** mm
